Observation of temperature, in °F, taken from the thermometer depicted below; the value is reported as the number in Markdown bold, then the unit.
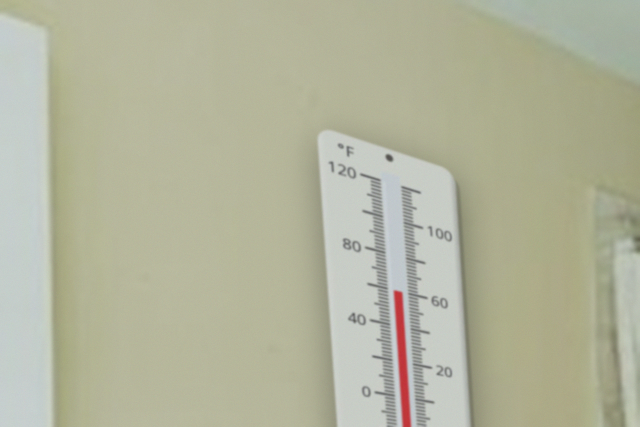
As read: **60** °F
